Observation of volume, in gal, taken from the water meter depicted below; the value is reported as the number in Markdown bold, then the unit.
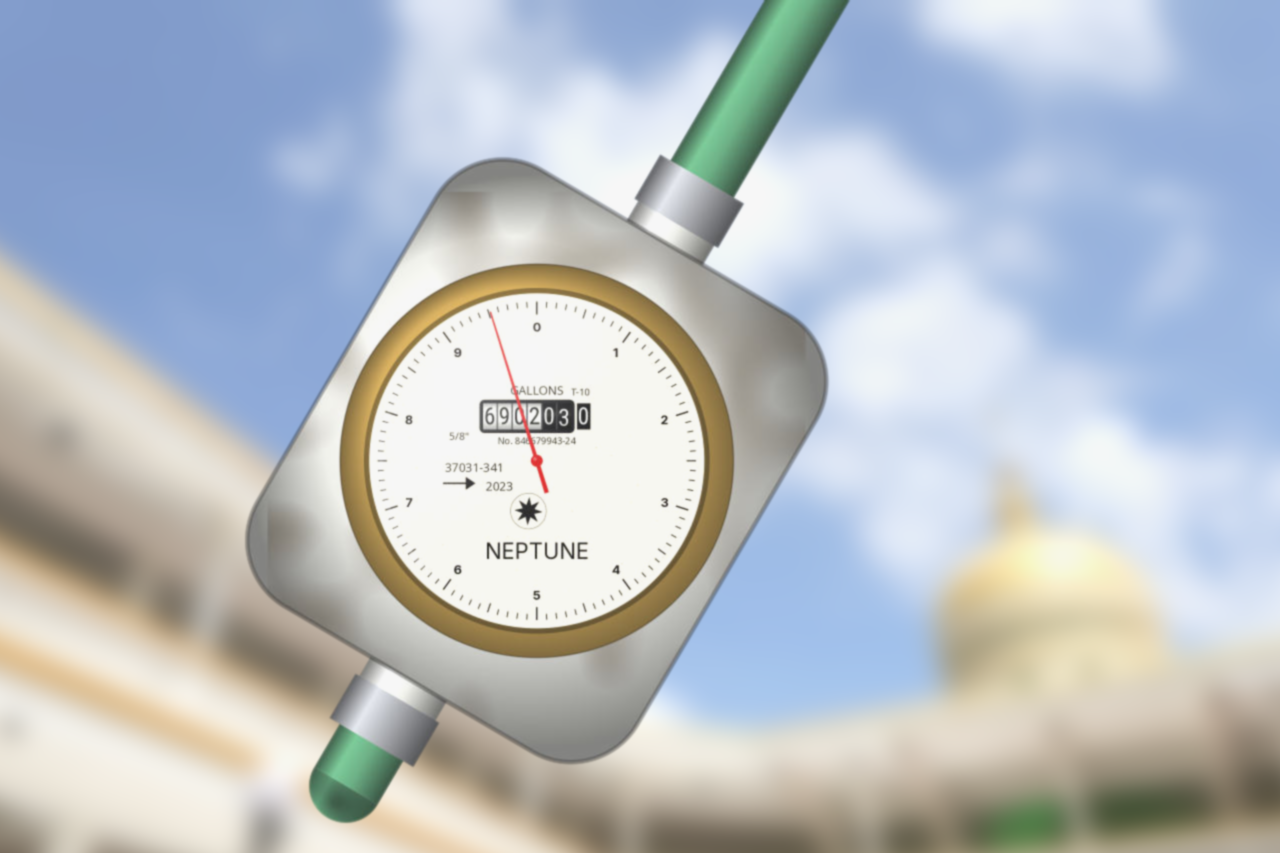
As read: **6902029.5** gal
